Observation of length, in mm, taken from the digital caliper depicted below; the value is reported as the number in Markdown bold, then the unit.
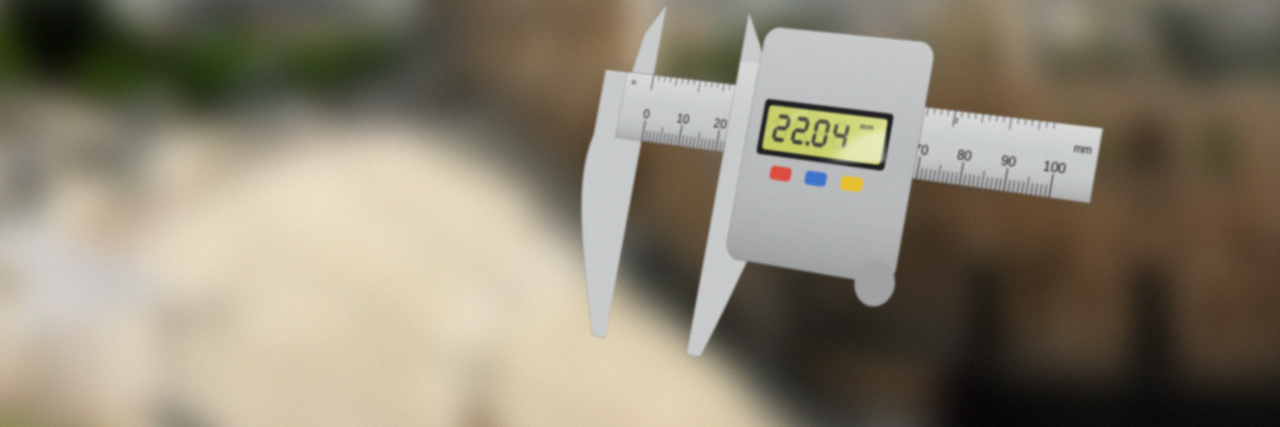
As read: **22.04** mm
